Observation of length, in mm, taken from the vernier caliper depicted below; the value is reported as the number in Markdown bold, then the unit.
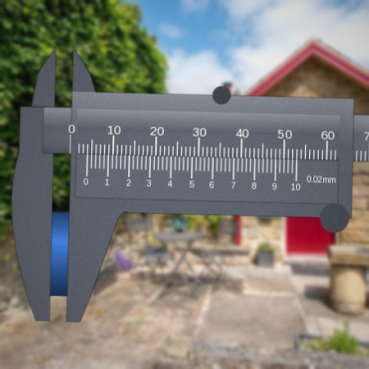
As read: **4.0** mm
